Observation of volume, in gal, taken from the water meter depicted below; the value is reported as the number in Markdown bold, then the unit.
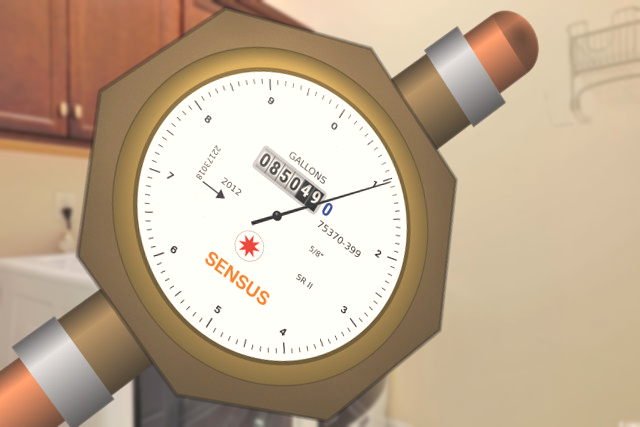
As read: **850491.0** gal
